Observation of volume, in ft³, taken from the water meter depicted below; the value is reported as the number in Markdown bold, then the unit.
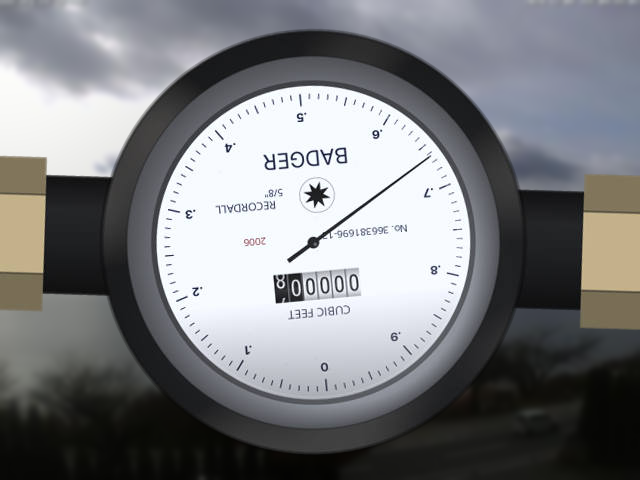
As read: **7.66** ft³
